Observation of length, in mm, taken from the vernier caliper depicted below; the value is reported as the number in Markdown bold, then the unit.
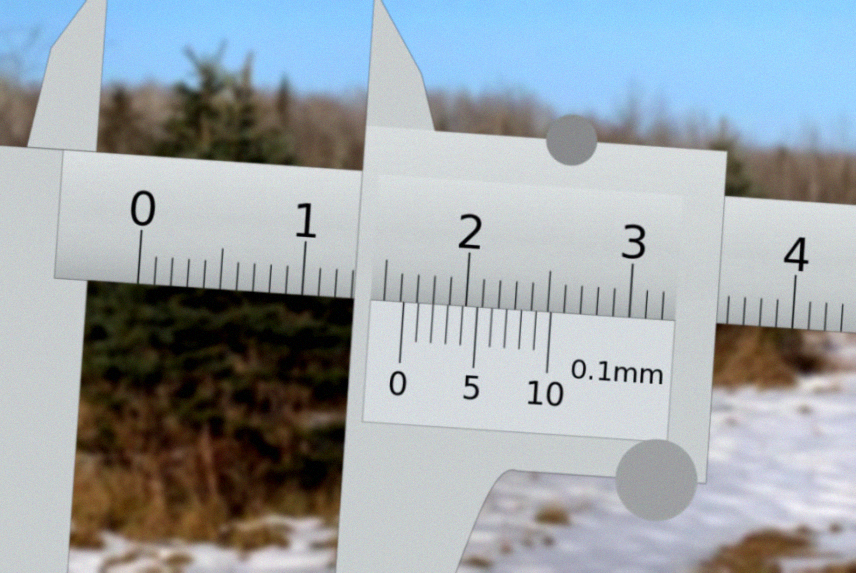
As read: **16.2** mm
